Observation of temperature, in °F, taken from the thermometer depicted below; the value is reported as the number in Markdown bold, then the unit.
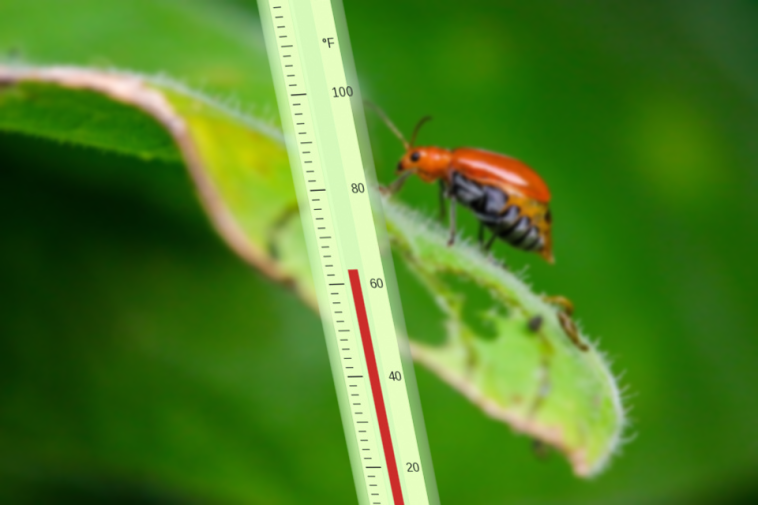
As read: **63** °F
